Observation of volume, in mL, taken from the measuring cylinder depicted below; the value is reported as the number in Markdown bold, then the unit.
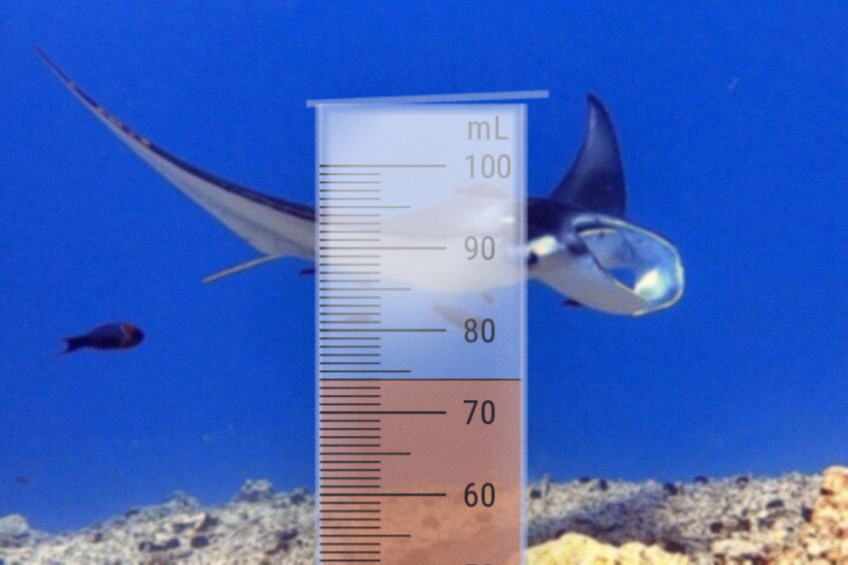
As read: **74** mL
